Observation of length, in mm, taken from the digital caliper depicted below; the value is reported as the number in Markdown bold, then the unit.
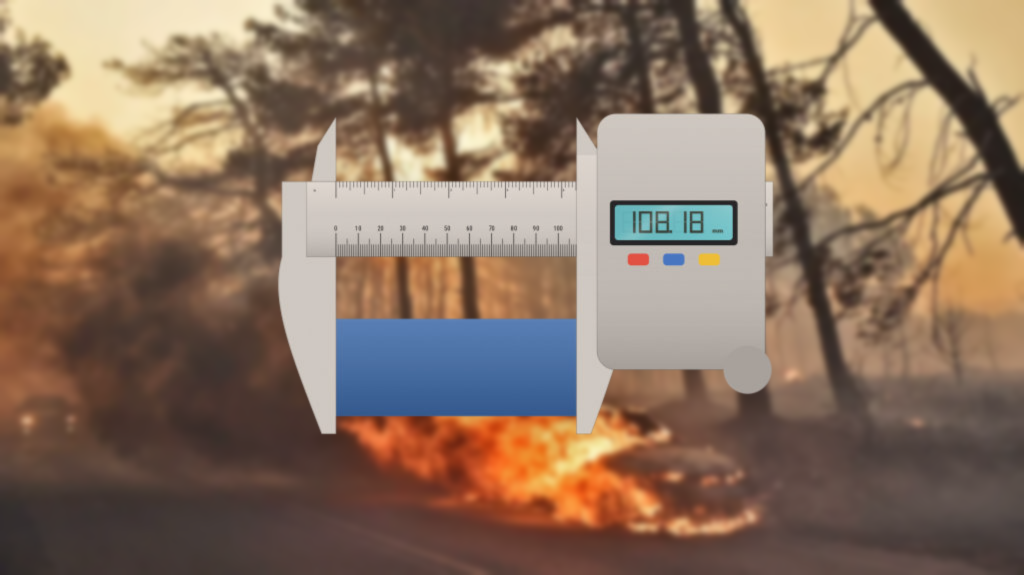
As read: **108.18** mm
